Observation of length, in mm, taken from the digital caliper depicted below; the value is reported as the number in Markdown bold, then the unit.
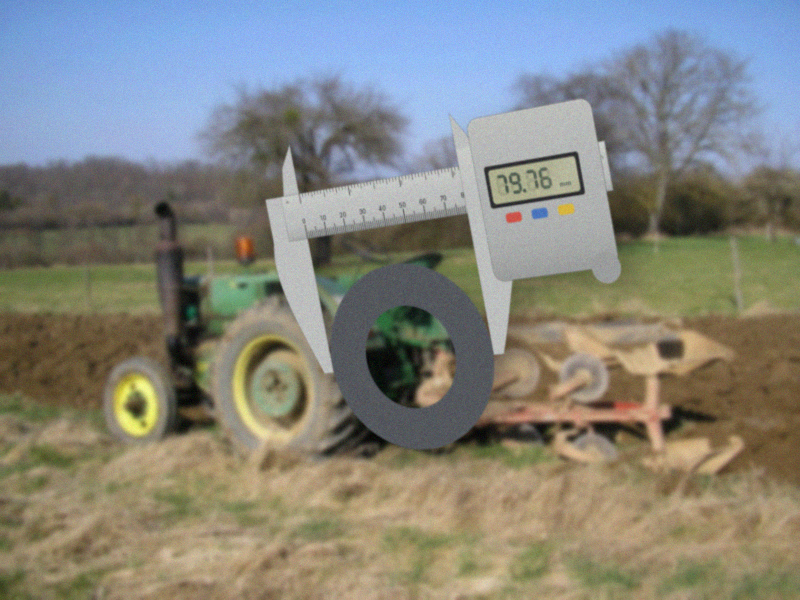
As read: **79.76** mm
